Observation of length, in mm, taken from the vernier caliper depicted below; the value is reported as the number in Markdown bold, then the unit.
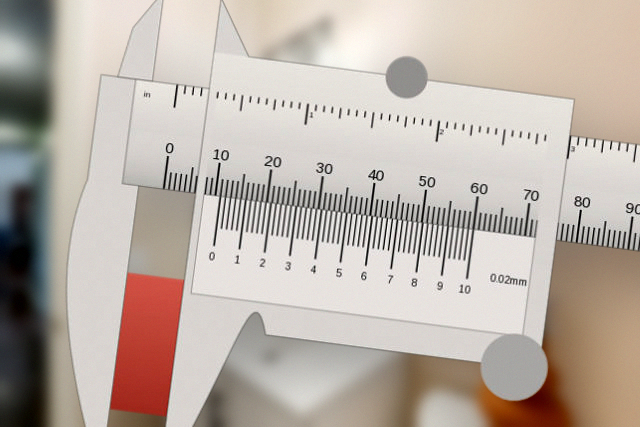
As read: **11.0** mm
